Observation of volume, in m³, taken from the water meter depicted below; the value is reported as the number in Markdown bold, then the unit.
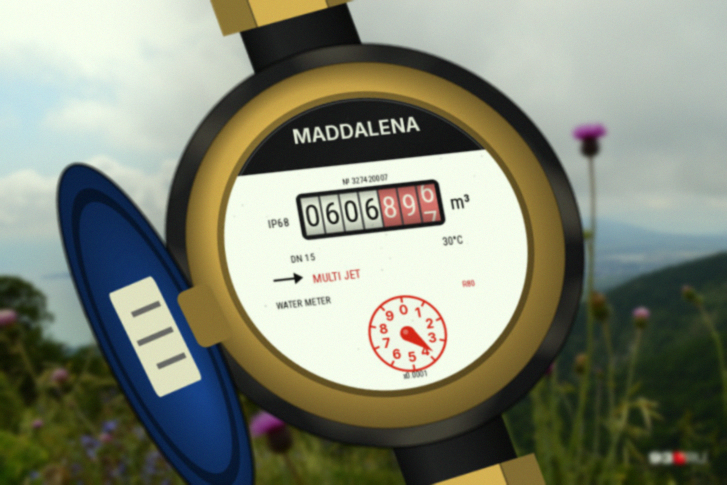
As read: **606.8963** m³
